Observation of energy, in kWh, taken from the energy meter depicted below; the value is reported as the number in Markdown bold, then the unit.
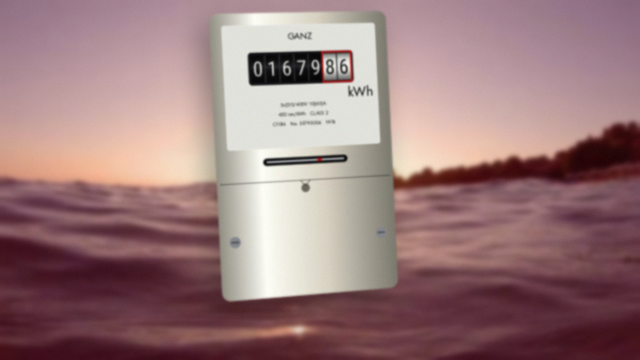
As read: **1679.86** kWh
